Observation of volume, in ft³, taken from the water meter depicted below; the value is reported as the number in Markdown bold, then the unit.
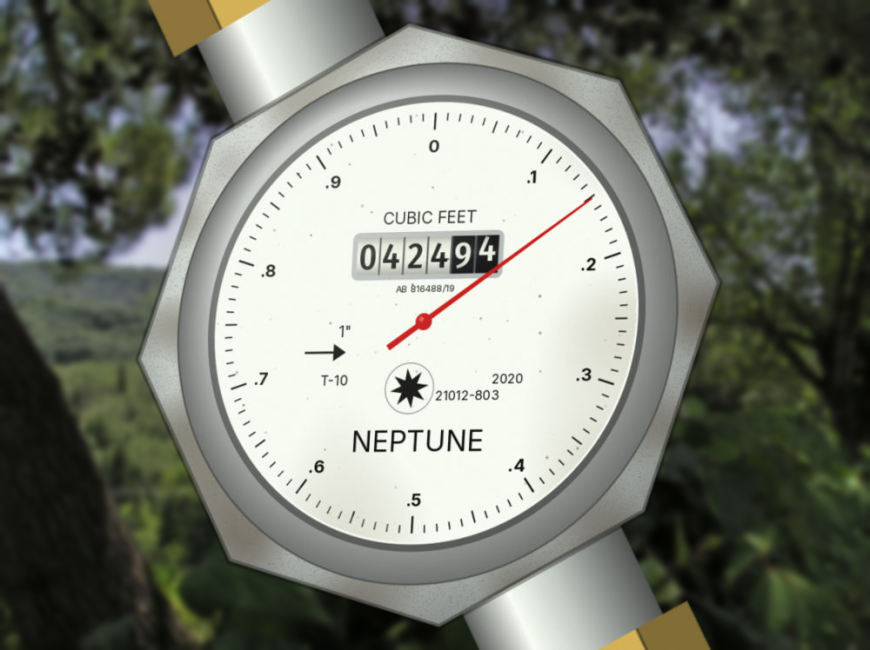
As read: **42494.15** ft³
